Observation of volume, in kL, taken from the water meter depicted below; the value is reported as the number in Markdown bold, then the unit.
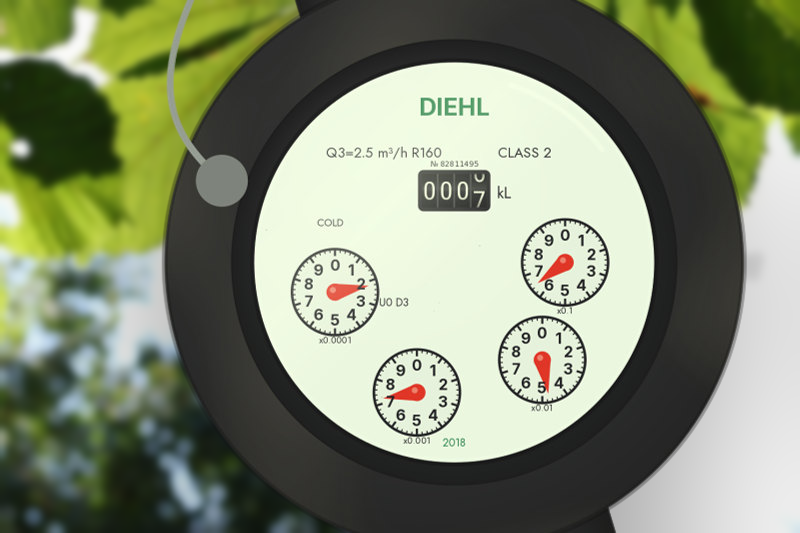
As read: **6.6472** kL
